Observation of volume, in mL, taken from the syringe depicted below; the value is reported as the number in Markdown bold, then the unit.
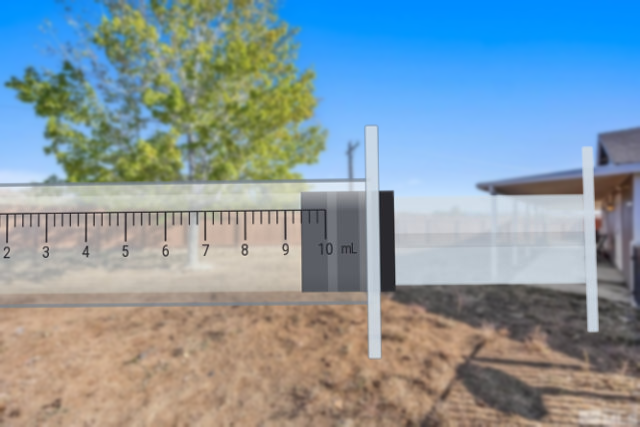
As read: **9.4** mL
